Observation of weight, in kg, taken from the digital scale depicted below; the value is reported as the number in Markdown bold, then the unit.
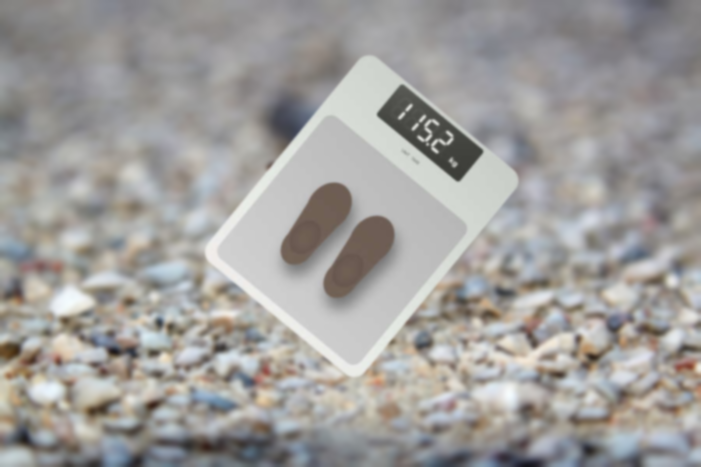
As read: **115.2** kg
